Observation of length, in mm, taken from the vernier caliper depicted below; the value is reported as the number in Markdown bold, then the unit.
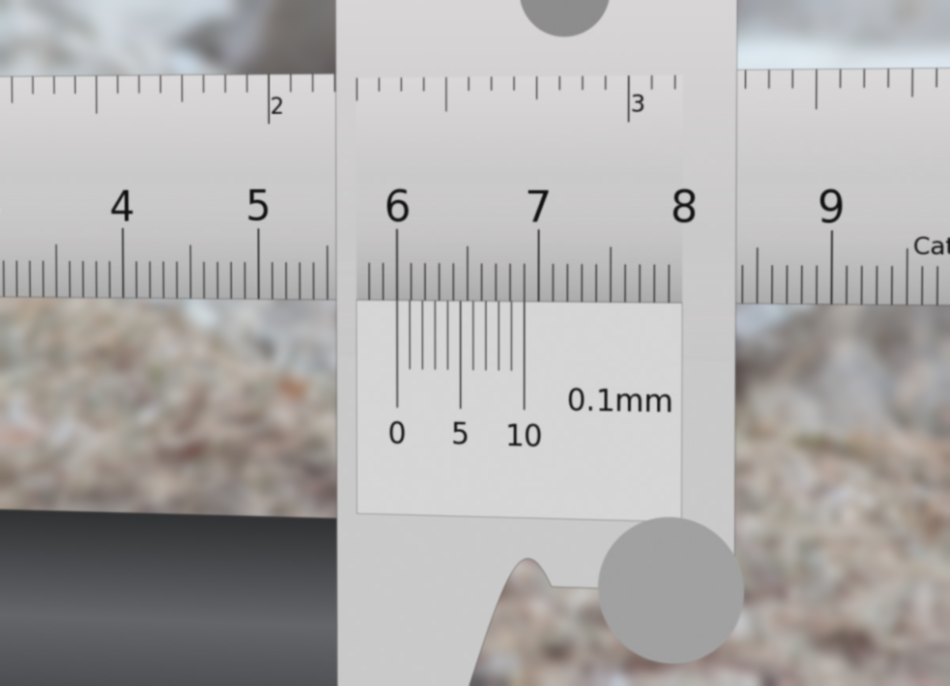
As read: **60.0** mm
